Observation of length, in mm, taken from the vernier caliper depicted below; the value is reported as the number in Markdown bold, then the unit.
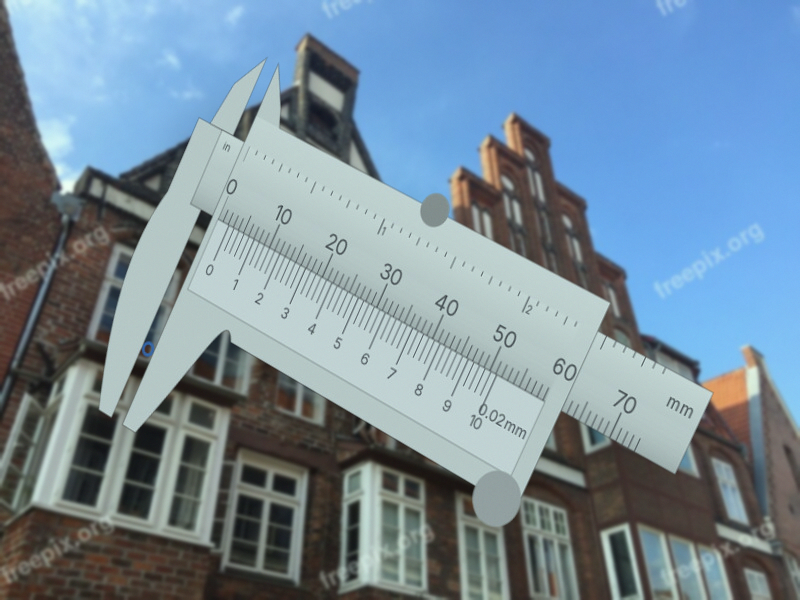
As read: **2.2** mm
